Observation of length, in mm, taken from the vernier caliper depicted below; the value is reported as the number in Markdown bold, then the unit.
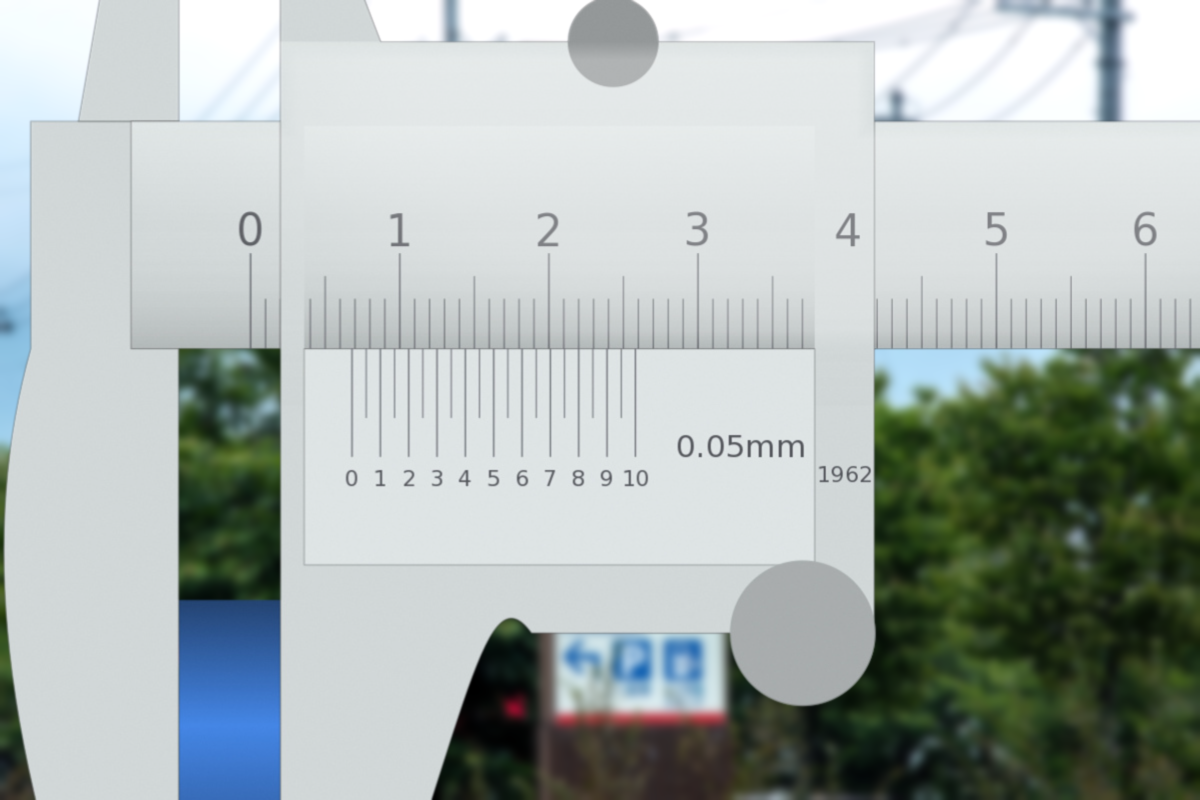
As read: **6.8** mm
